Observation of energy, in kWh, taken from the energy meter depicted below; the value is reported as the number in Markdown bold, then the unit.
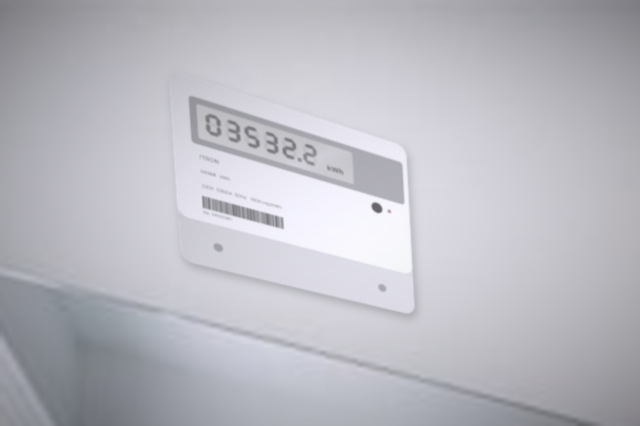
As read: **3532.2** kWh
